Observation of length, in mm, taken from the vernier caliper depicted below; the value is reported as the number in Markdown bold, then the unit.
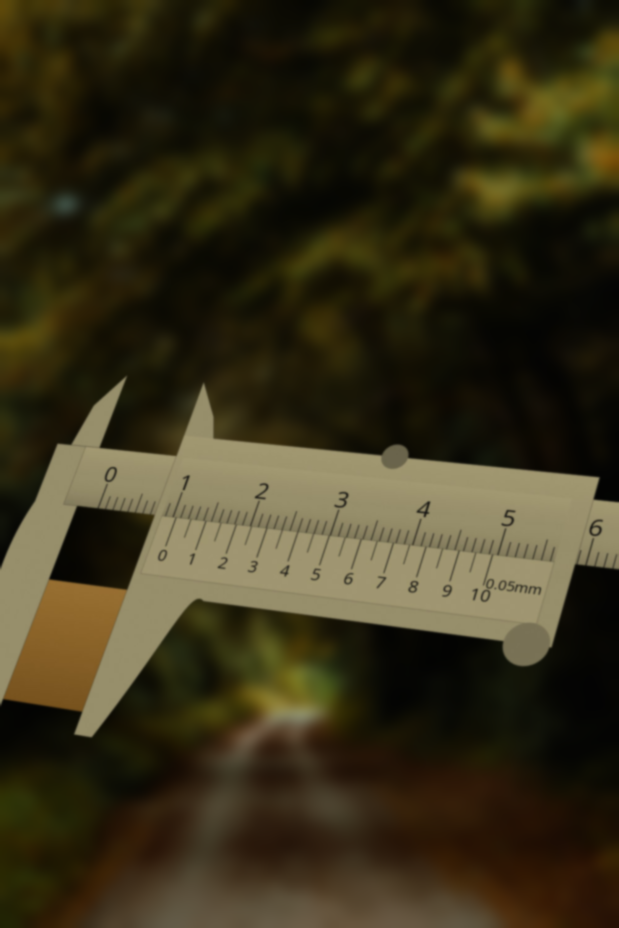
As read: **10.4** mm
